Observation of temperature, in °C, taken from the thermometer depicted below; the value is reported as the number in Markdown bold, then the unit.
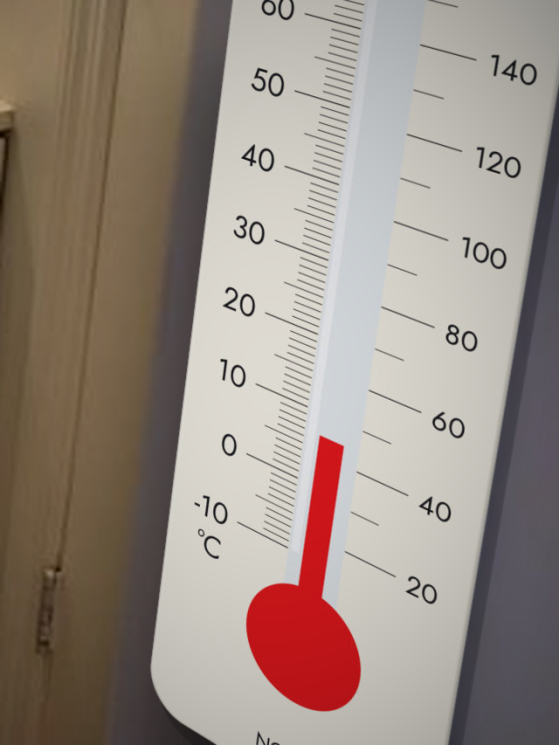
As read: **7** °C
